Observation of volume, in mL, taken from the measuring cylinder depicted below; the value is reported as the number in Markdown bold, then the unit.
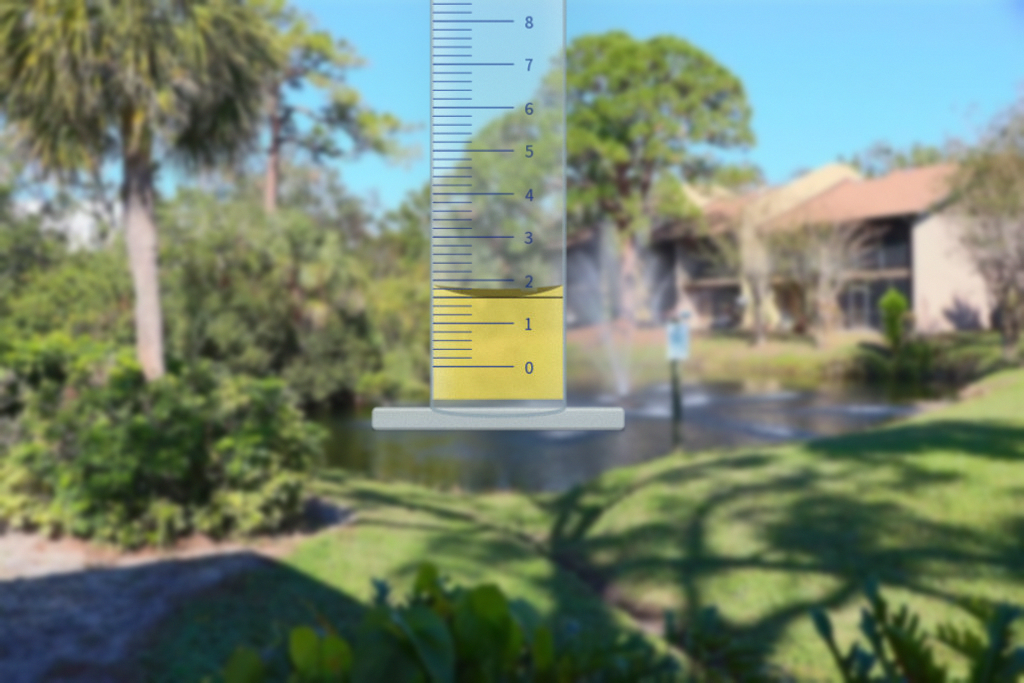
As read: **1.6** mL
